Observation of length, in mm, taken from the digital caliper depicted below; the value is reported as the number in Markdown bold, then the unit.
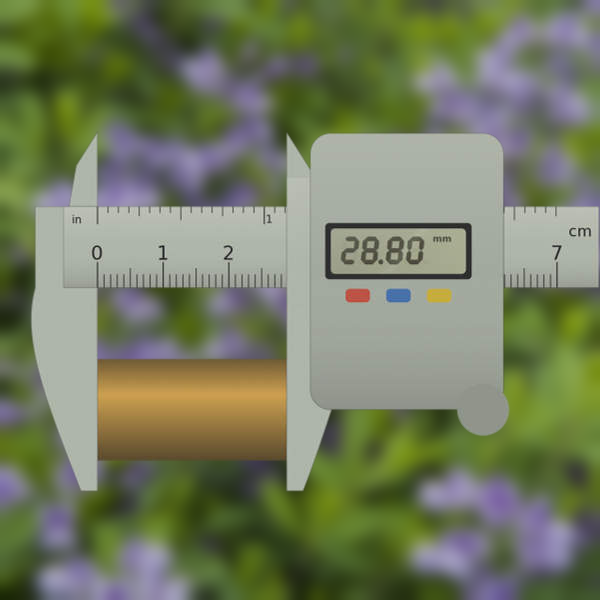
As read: **28.80** mm
